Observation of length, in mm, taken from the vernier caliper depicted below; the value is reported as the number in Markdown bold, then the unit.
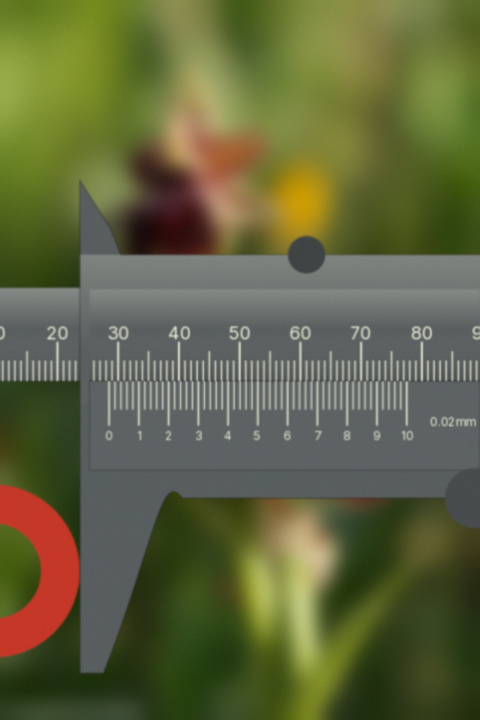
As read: **28.5** mm
